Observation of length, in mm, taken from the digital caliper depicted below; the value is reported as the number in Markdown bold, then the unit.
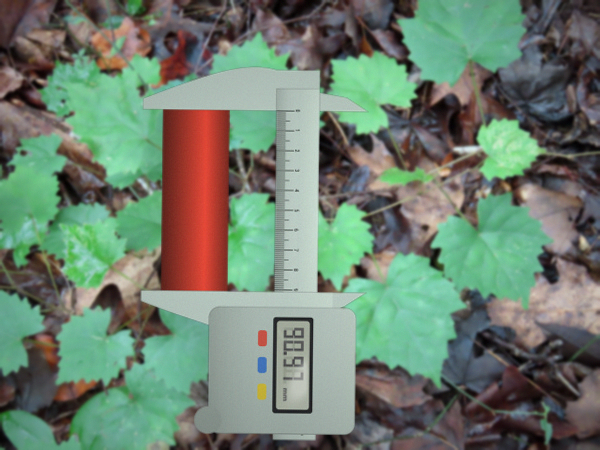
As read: **90.97** mm
